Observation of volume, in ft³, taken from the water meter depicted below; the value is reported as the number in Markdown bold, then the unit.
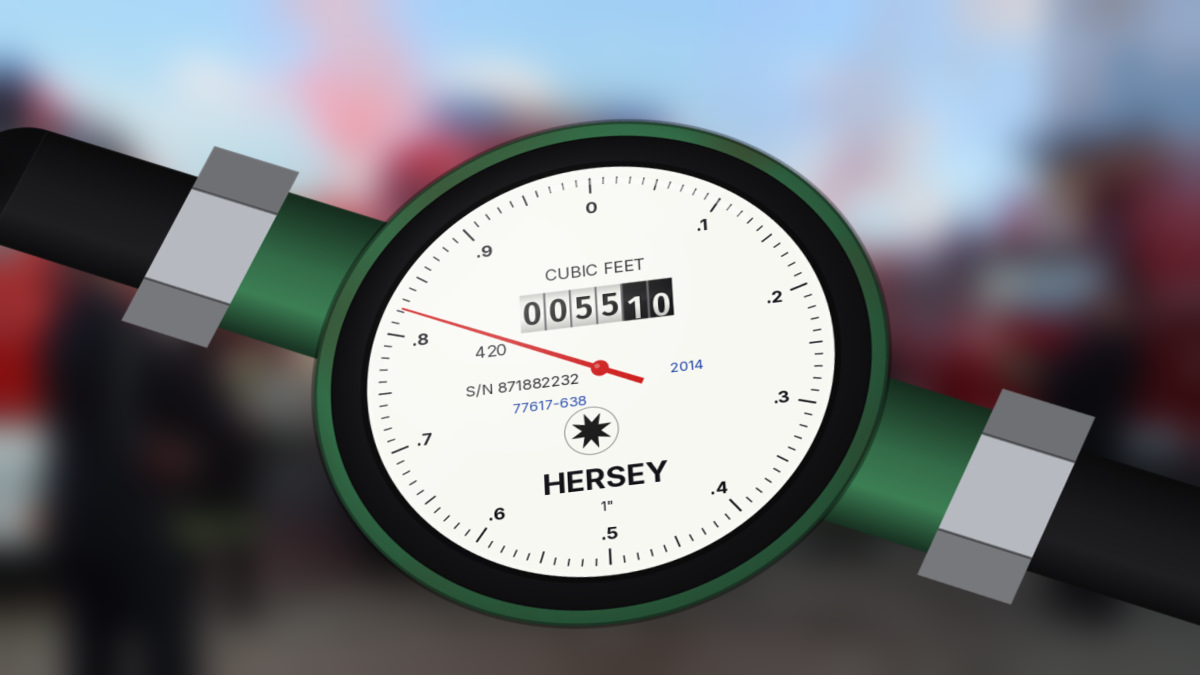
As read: **5509.82** ft³
